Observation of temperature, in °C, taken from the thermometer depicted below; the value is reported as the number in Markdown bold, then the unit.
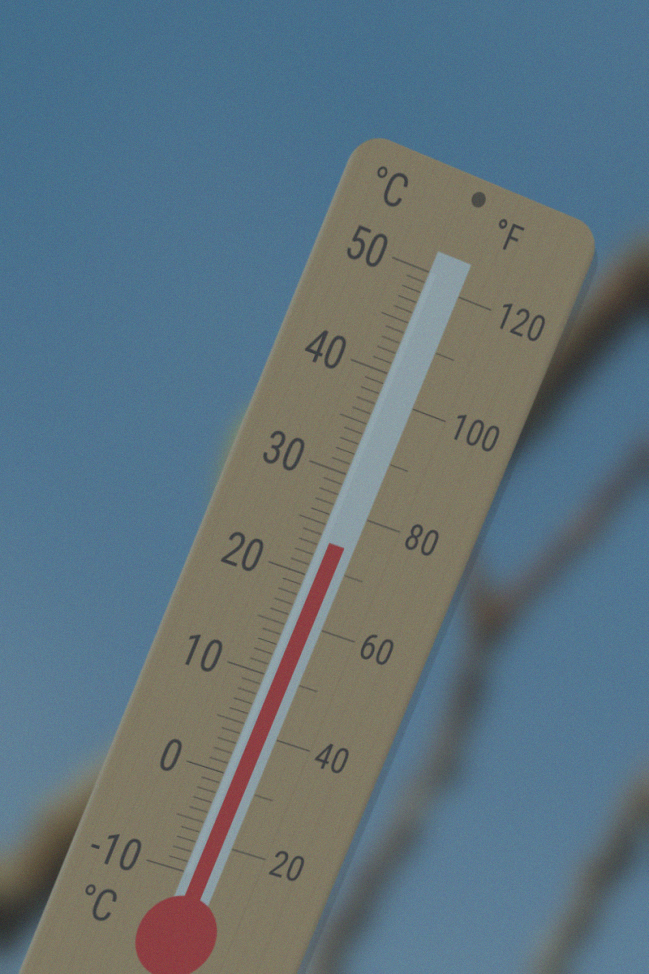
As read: **23.5** °C
